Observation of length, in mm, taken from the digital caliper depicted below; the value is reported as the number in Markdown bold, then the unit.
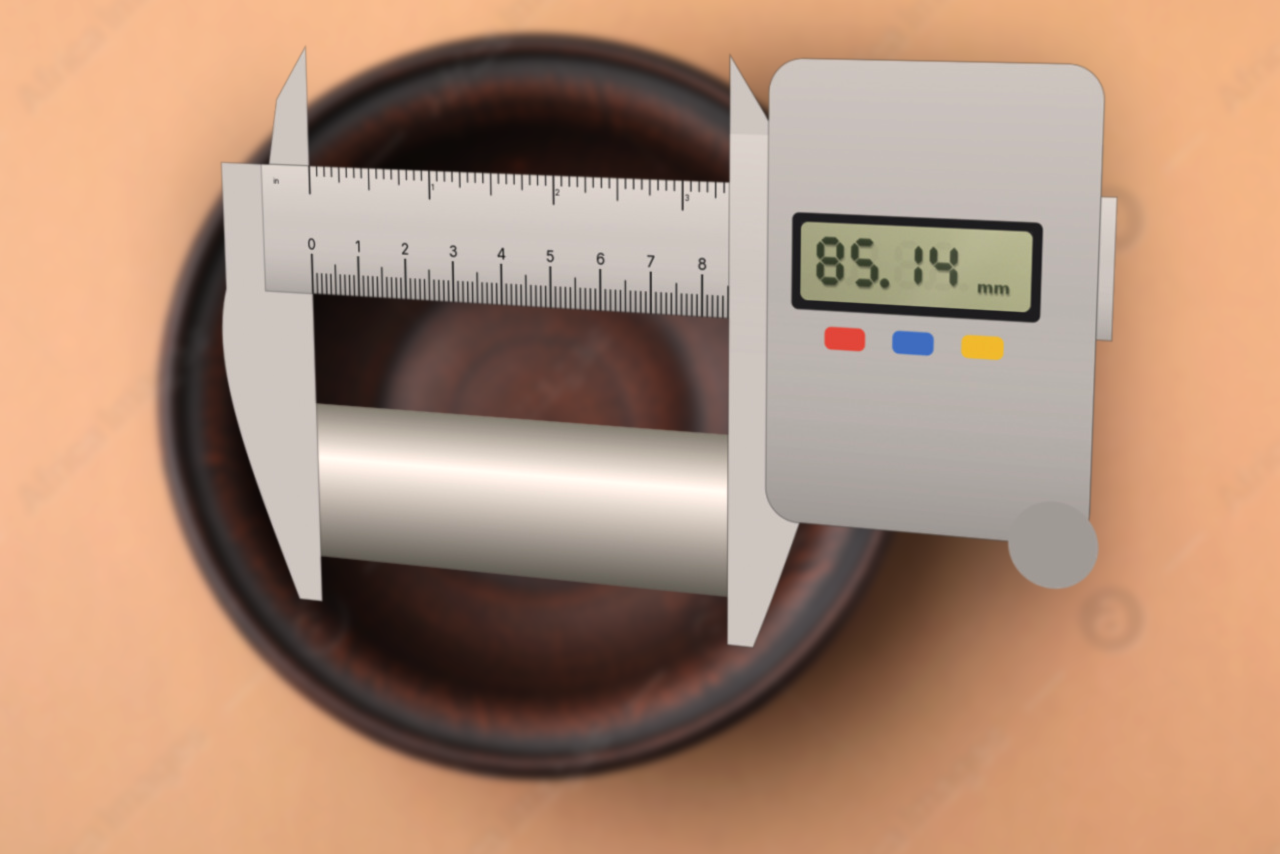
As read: **85.14** mm
